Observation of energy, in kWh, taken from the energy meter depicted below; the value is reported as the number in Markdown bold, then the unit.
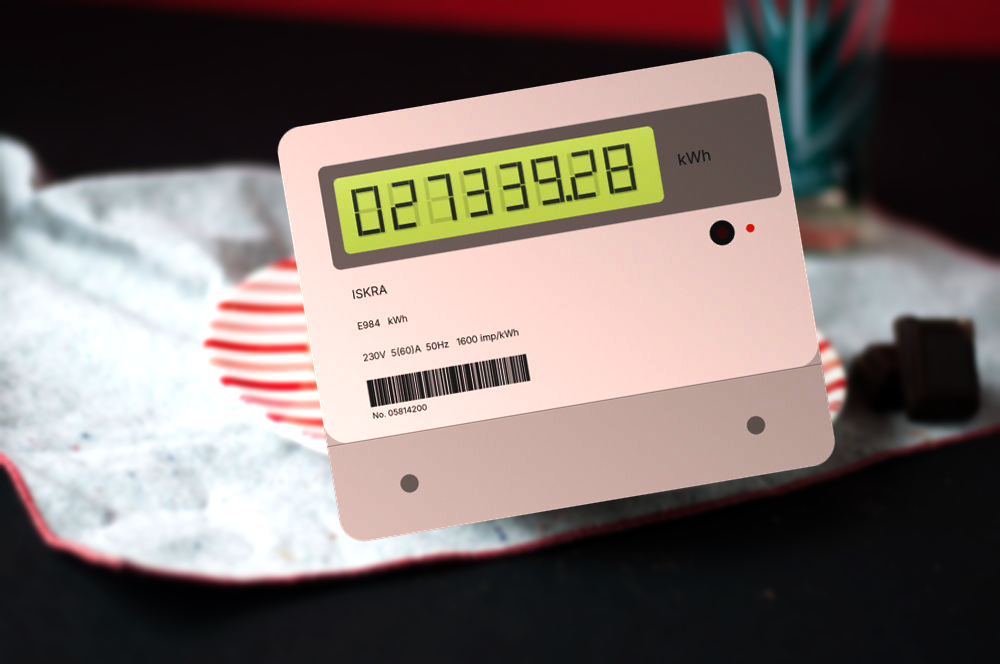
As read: **27339.28** kWh
